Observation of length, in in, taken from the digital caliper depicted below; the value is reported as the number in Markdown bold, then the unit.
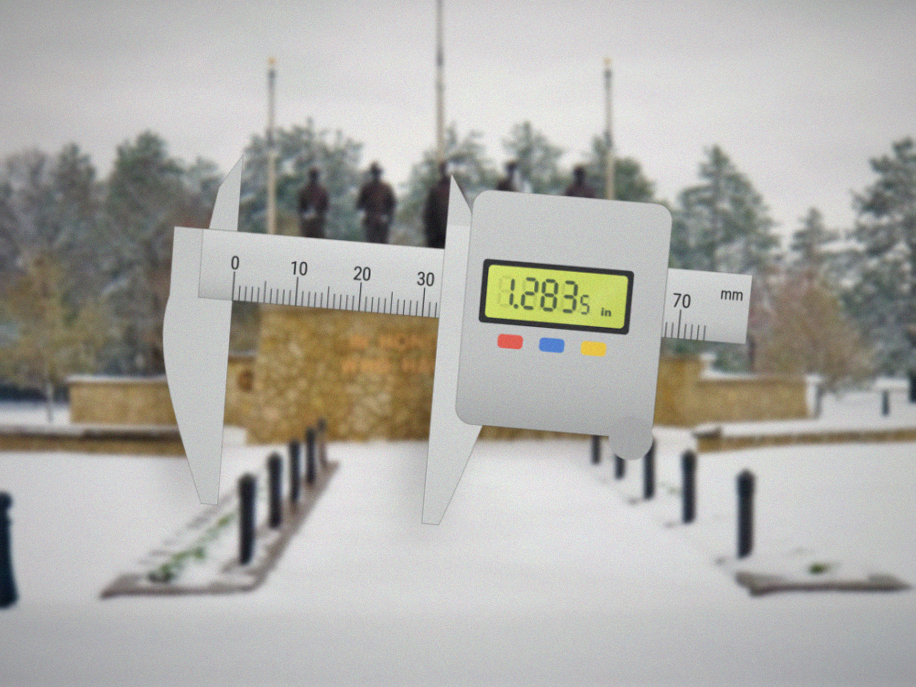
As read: **1.2835** in
